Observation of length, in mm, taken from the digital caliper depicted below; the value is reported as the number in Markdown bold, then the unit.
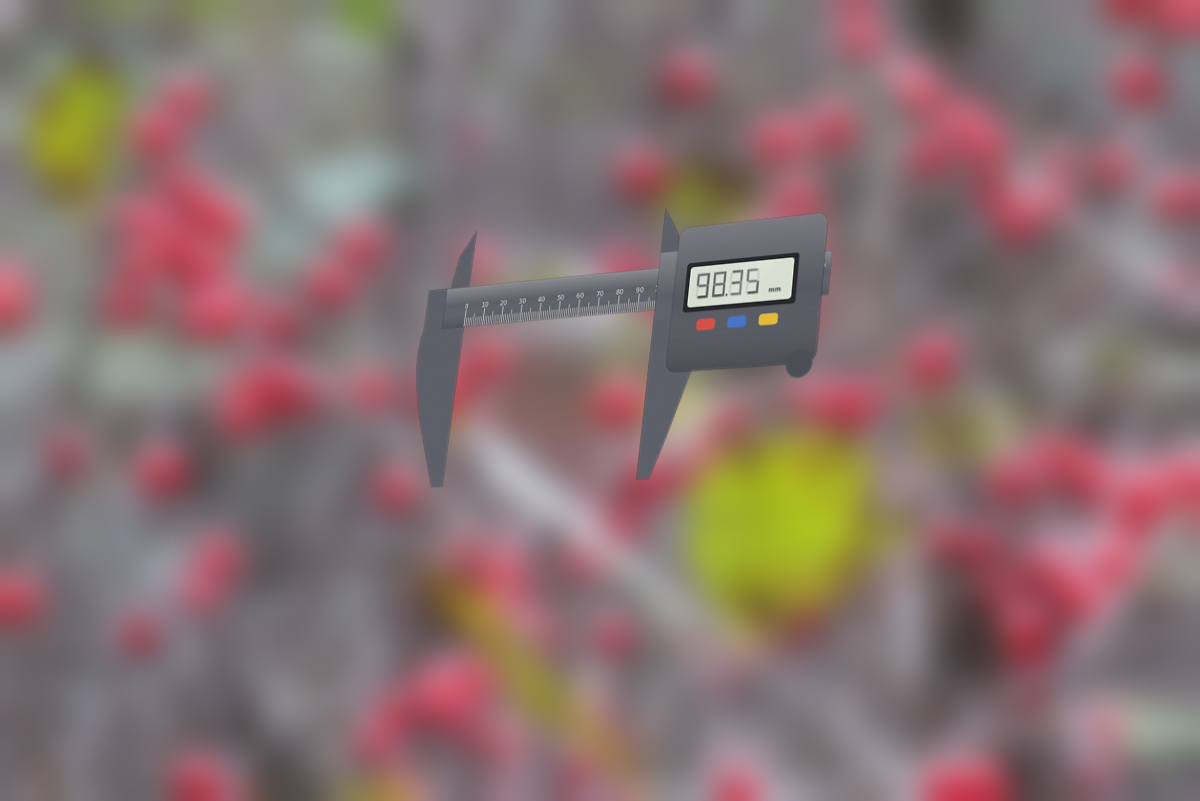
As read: **98.35** mm
